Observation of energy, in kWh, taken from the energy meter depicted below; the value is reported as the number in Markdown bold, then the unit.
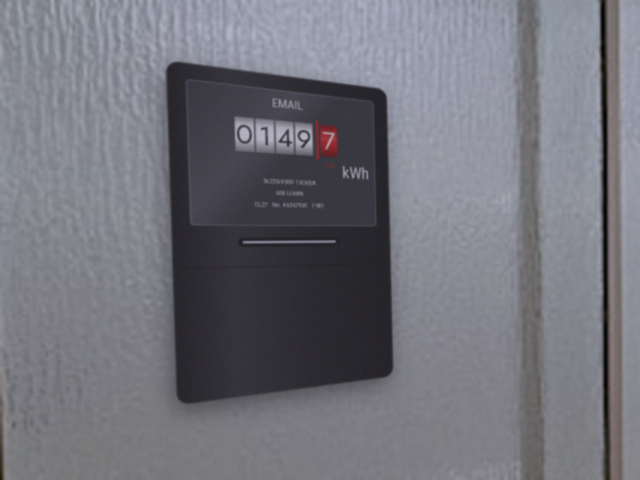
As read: **149.7** kWh
